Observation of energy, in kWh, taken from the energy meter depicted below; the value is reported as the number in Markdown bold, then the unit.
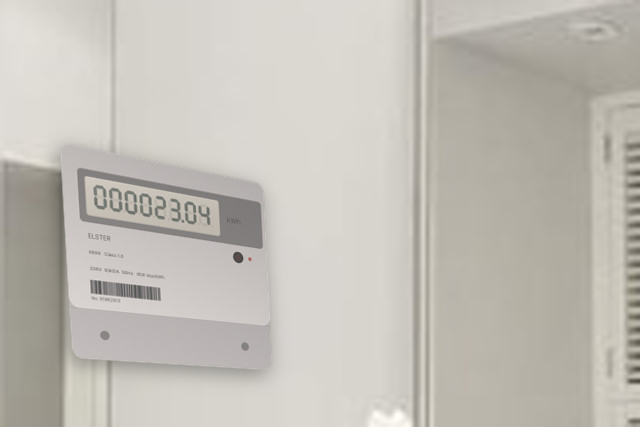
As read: **23.04** kWh
